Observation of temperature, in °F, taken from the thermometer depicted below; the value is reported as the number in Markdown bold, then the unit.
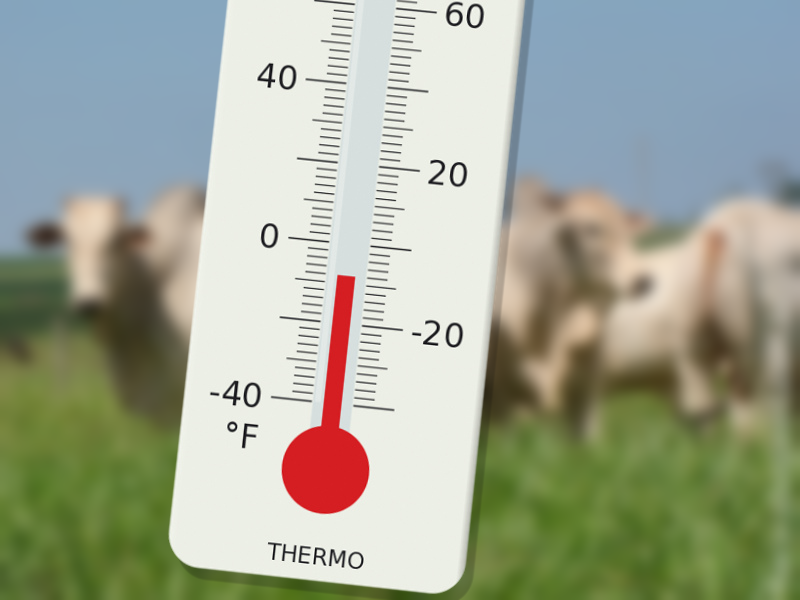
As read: **-8** °F
